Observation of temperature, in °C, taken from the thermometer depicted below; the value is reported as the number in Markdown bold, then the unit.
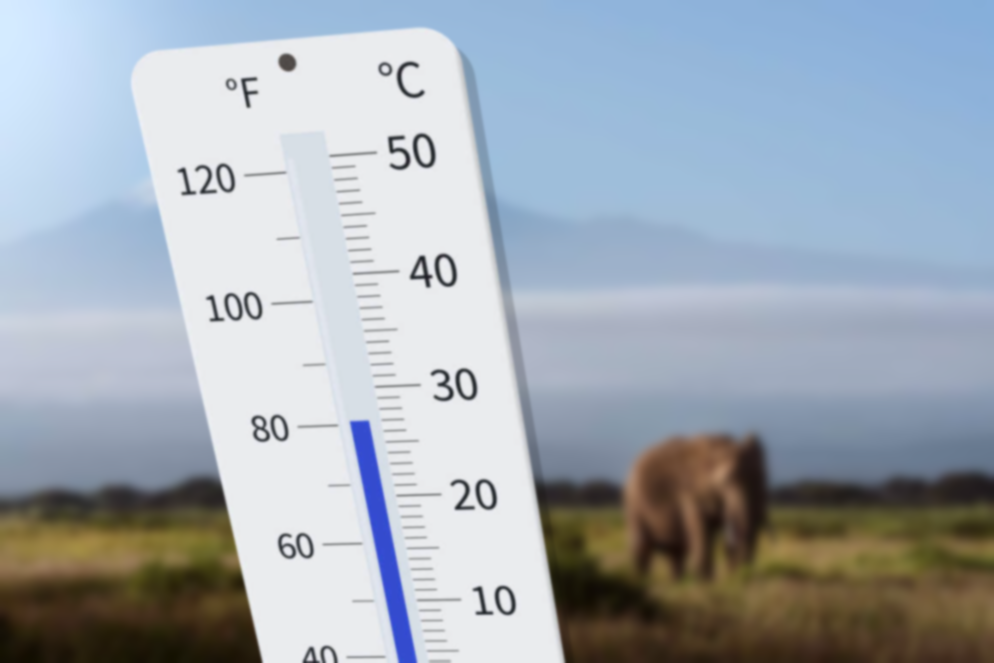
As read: **27** °C
